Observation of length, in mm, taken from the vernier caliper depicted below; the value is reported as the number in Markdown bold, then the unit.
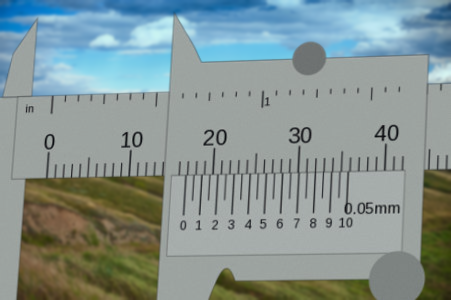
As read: **16.8** mm
